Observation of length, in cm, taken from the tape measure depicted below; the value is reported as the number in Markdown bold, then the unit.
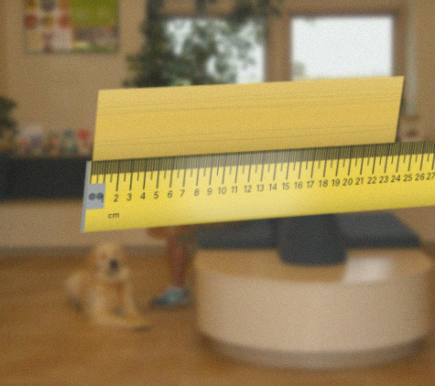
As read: **23.5** cm
